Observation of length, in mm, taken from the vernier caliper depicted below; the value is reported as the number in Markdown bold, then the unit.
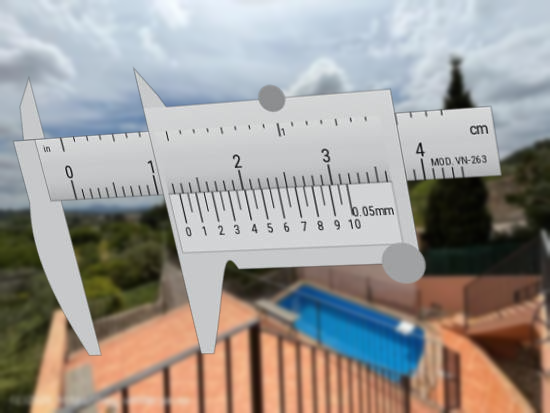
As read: **12.6** mm
